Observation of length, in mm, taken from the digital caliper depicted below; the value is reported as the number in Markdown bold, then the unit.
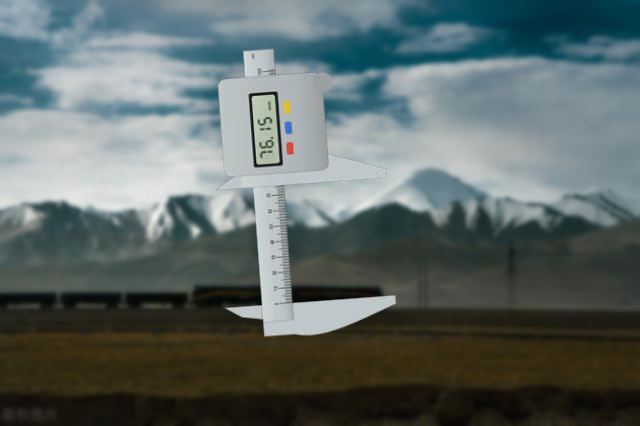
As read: **76.15** mm
